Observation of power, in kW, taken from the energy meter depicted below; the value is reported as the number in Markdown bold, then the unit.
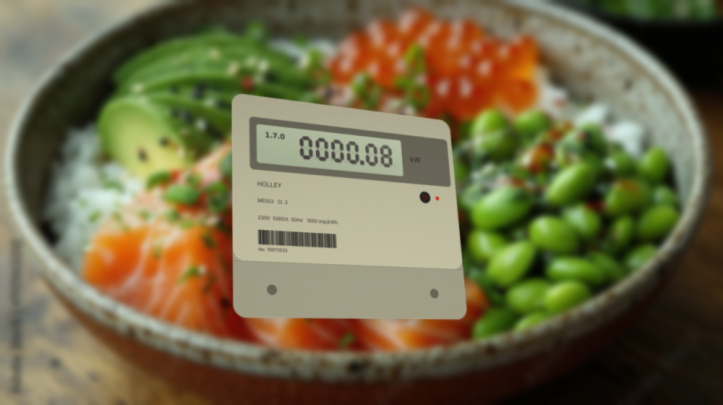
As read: **0.08** kW
